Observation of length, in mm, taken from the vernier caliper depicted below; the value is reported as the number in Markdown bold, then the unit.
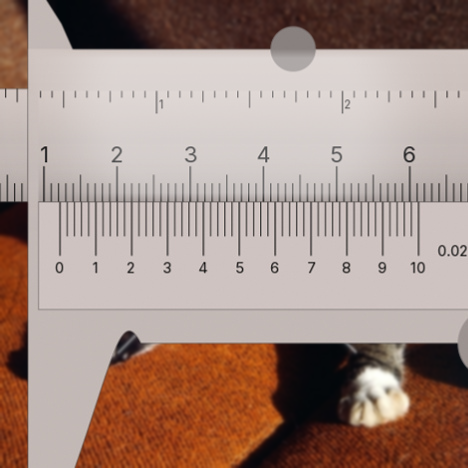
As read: **12.2** mm
